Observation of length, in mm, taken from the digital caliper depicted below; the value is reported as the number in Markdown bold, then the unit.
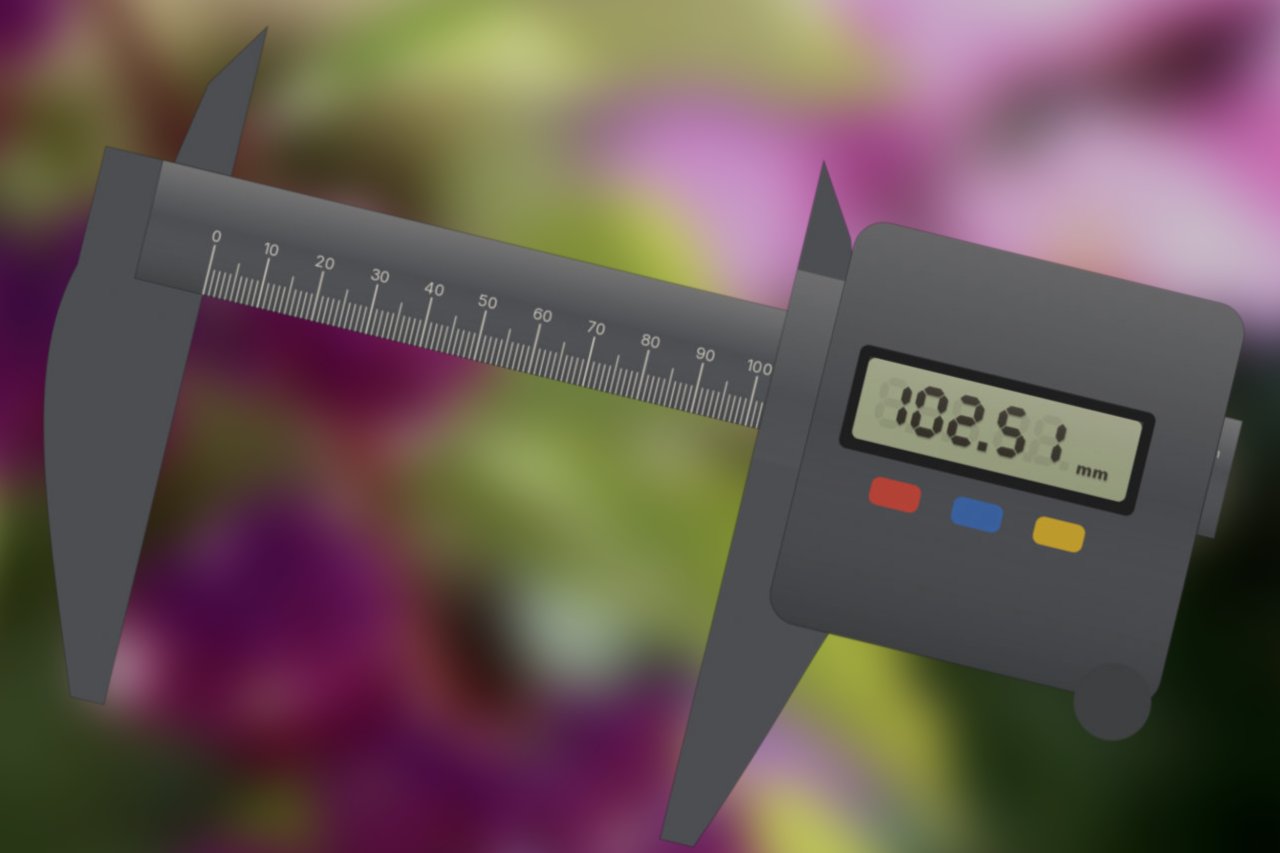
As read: **102.51** mm
